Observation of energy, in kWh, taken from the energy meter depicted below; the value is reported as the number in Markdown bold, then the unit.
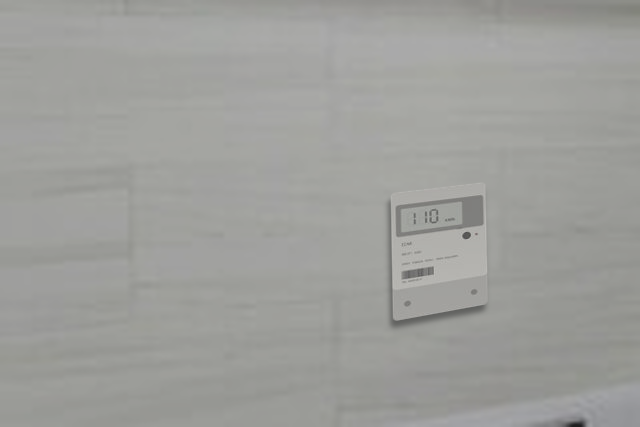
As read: **110** kWh
